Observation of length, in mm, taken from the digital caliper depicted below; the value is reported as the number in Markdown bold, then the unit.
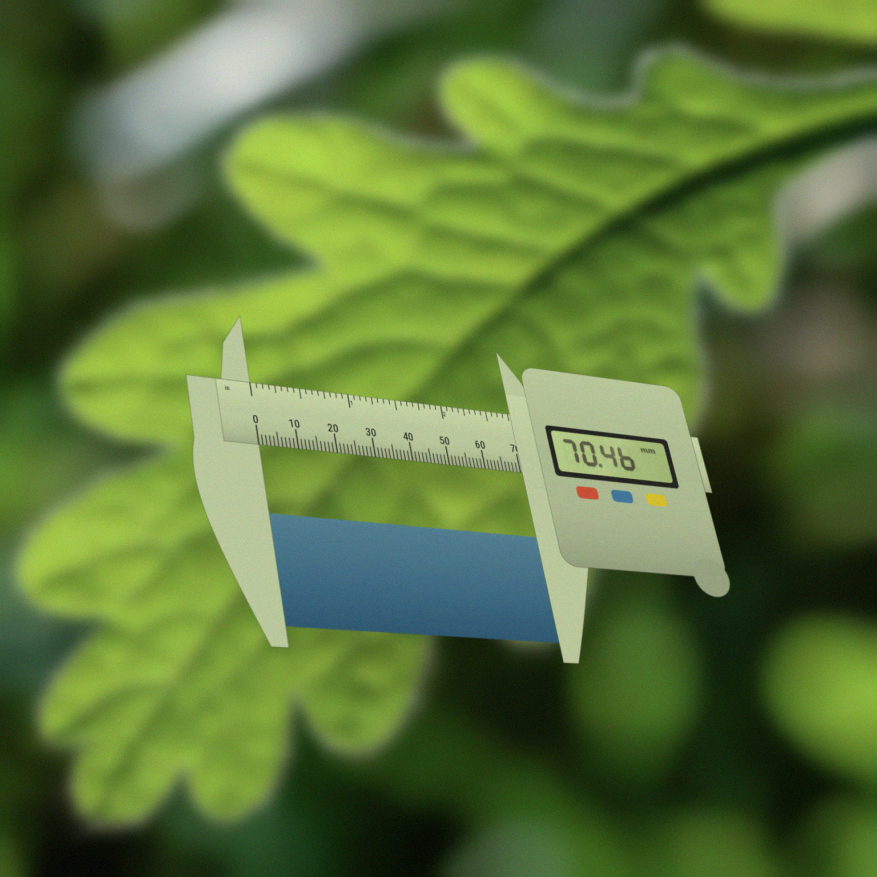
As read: **70.46** mm
